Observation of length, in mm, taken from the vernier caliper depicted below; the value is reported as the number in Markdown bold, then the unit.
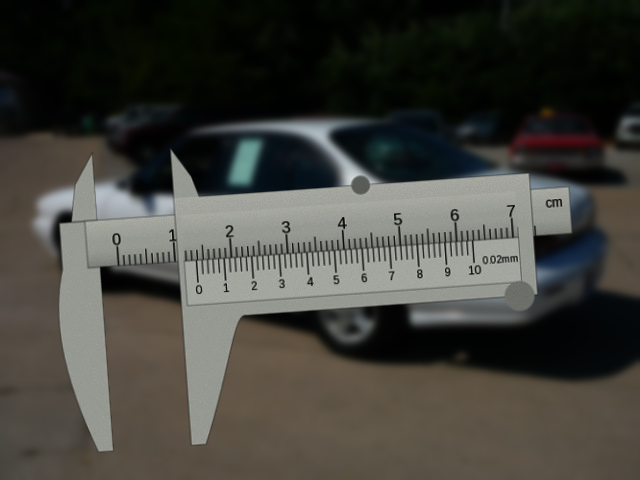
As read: **13.8** mm
